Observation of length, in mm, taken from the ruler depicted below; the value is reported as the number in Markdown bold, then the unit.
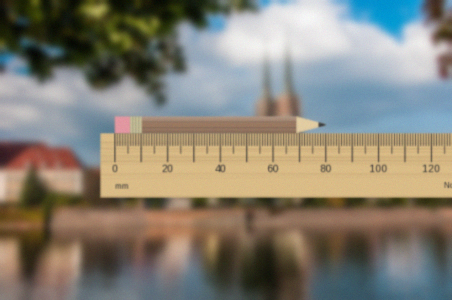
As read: **80** mm
